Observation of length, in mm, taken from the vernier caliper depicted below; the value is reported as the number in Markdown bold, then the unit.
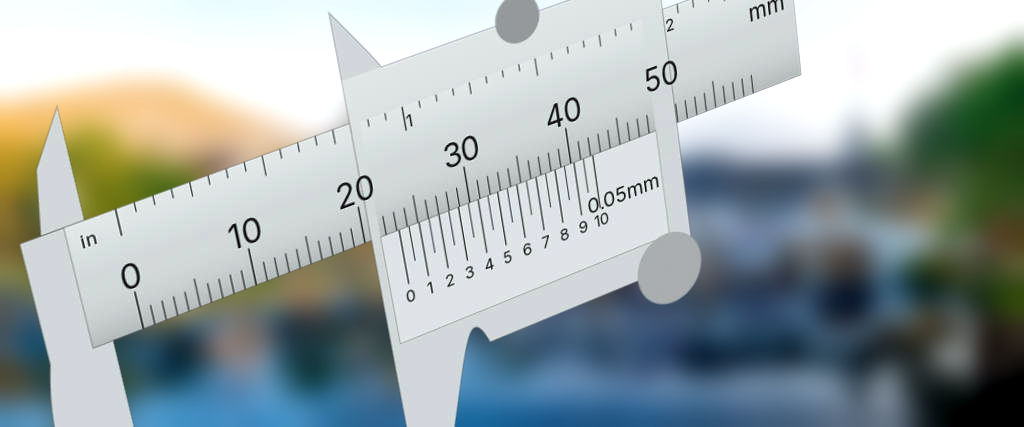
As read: **23.2** mm
